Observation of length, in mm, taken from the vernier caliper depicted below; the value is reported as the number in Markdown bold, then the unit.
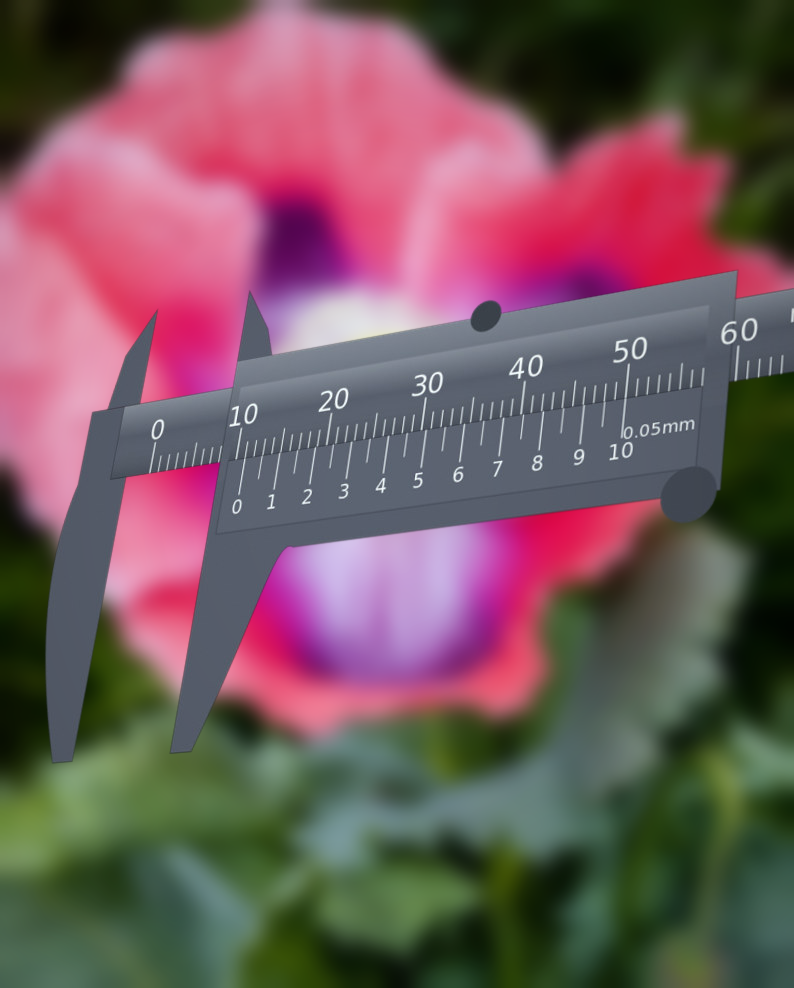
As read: **11.0** mm
